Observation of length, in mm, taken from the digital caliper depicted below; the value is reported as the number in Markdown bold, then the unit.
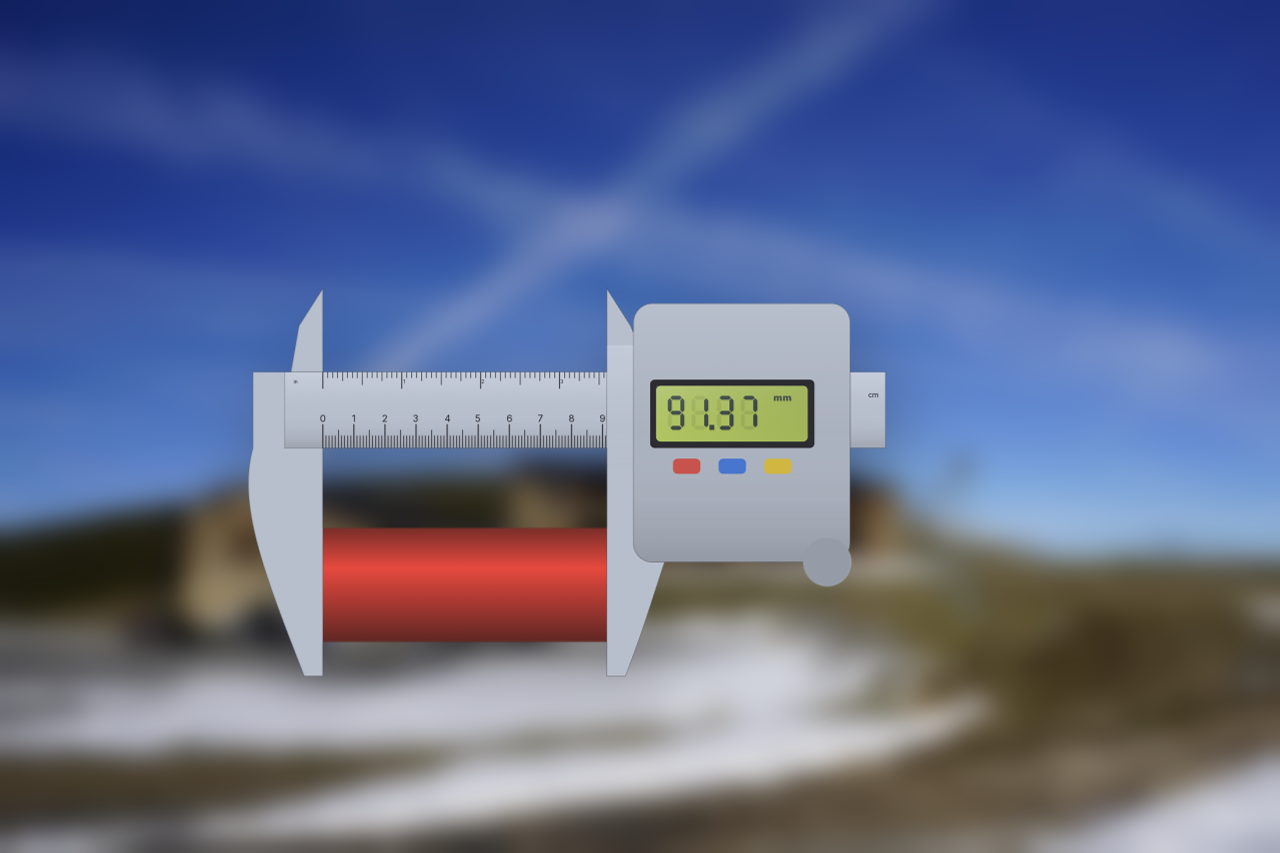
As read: **91.37** mm
